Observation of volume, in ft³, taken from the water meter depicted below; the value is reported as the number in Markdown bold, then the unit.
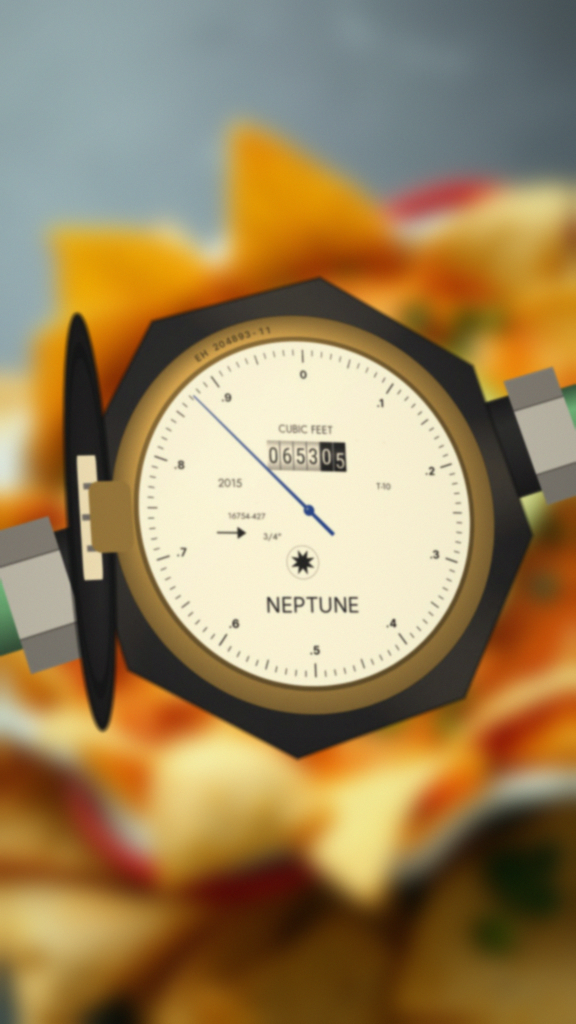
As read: **65304.87** ft³
